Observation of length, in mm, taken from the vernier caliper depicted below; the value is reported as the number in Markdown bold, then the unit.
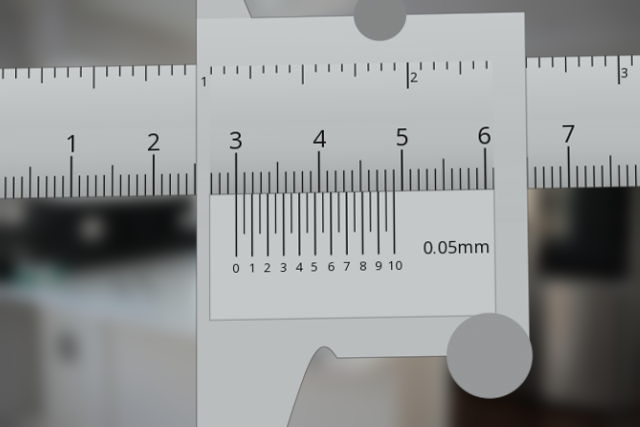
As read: **30.0** mm
